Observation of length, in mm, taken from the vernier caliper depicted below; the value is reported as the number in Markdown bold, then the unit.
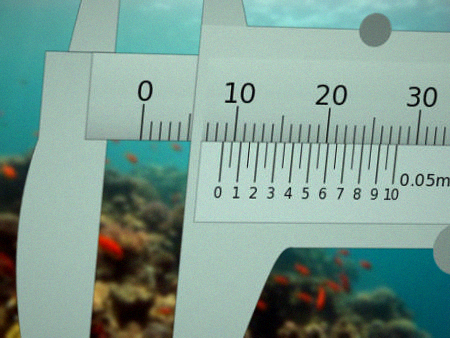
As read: **8.8** mm
